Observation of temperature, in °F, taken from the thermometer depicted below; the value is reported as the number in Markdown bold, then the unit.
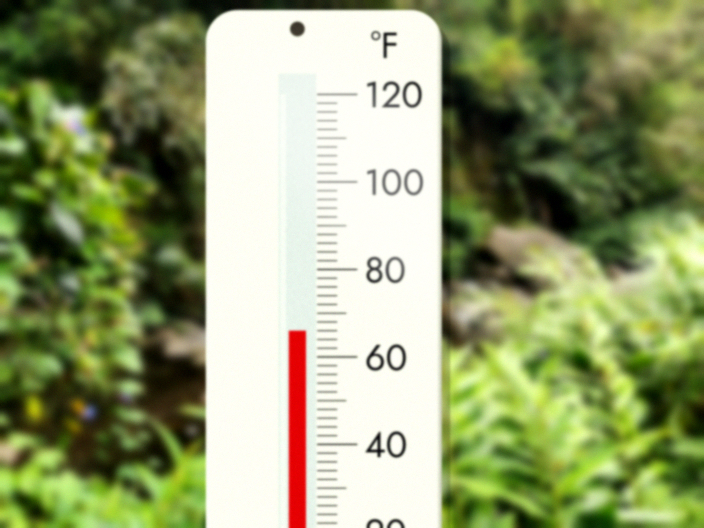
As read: **66** °F
